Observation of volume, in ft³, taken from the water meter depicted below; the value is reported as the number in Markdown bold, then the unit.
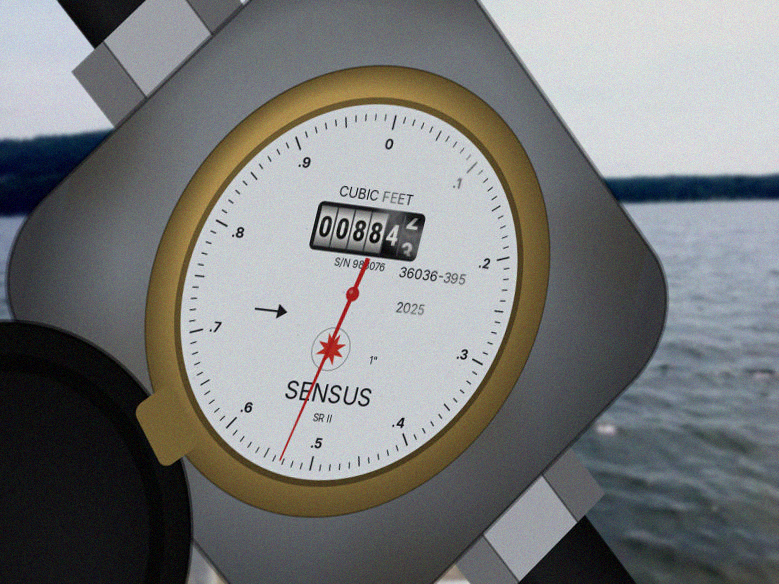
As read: **8842.53** ft³
